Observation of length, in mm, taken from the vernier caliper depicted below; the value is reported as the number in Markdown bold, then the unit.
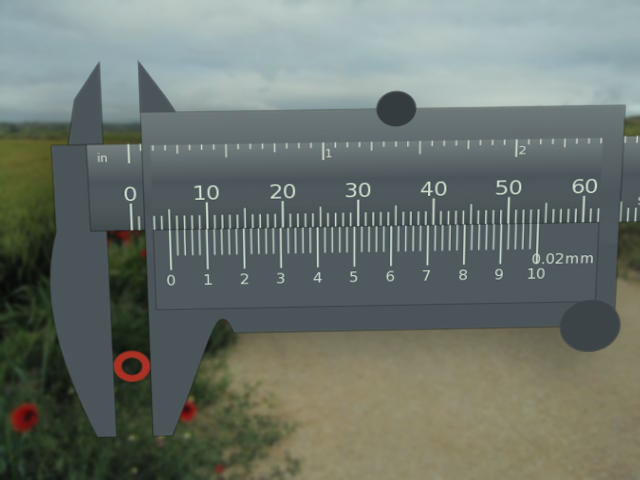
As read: **5.0** mm
